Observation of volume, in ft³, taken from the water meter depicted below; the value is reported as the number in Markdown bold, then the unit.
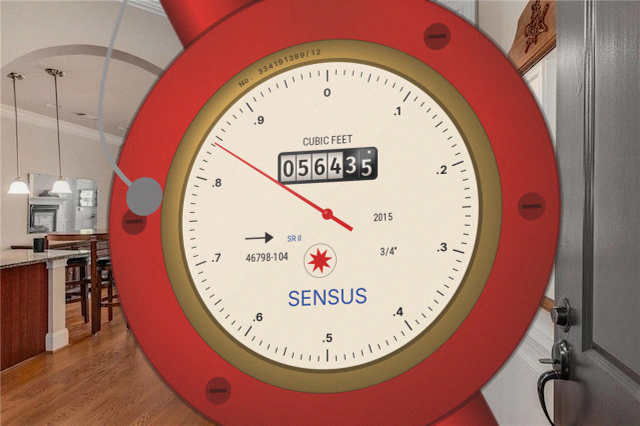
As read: **56434.84** ft³
